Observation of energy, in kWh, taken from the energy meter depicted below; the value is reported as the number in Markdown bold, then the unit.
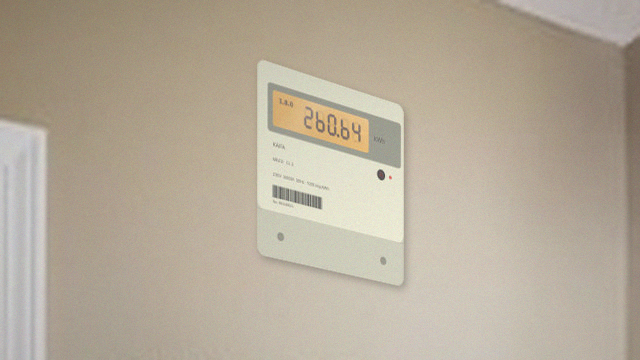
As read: **260.64** kWh
